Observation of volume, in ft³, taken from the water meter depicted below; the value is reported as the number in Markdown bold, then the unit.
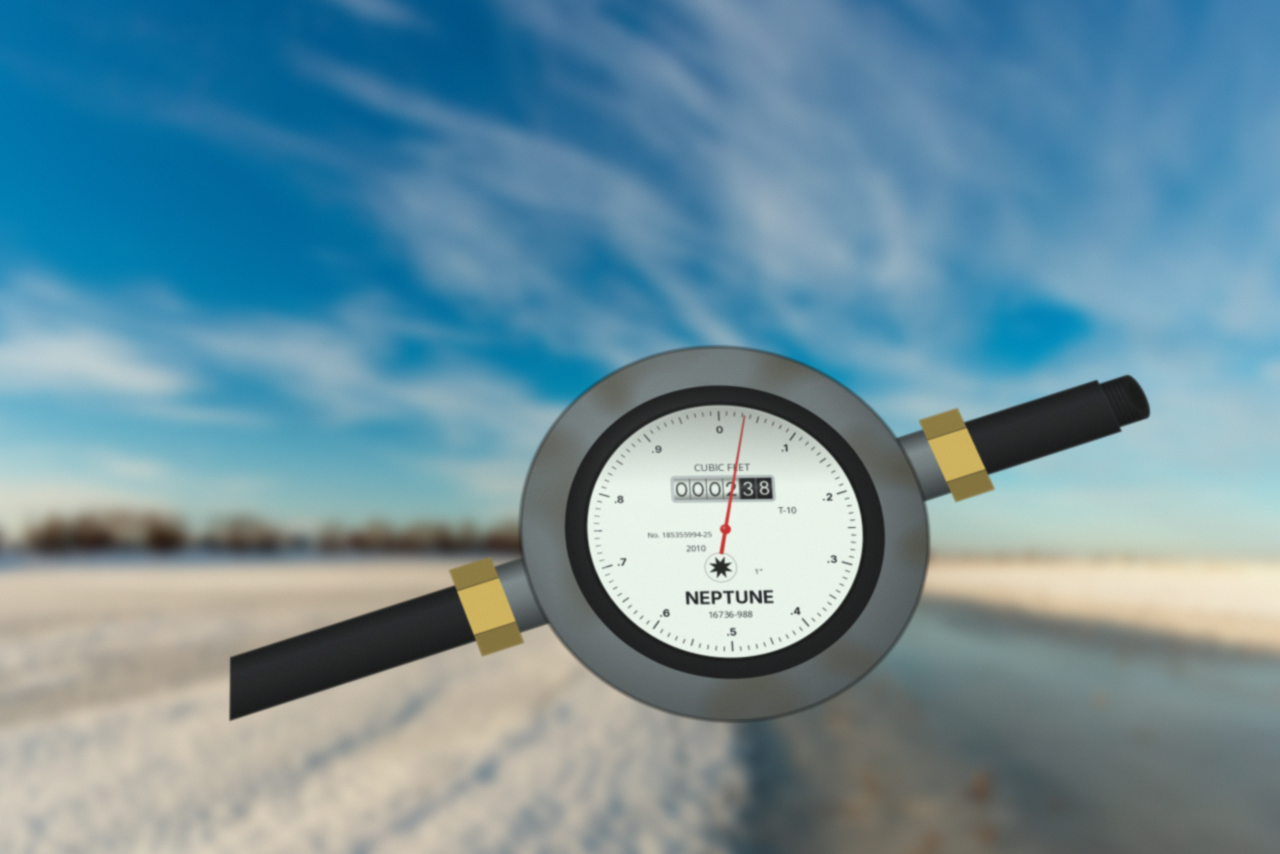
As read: **238.03** ft³
